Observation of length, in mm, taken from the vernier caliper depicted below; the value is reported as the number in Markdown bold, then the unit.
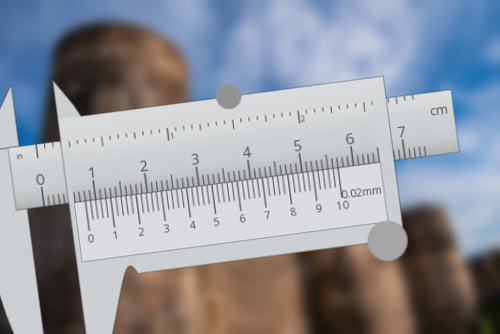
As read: **8.0** mm
